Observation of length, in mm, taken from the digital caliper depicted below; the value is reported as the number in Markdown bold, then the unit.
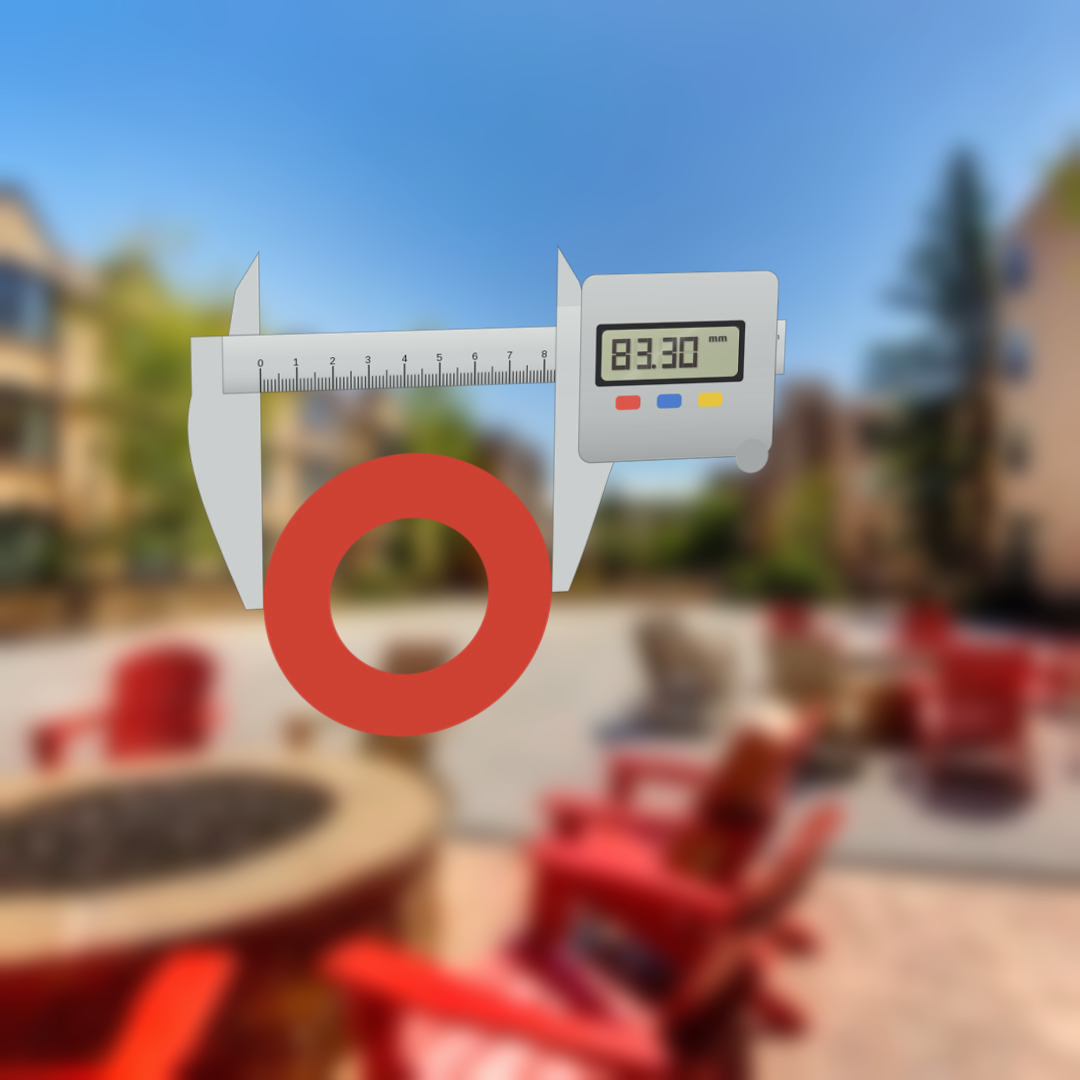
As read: **83.30** mm
